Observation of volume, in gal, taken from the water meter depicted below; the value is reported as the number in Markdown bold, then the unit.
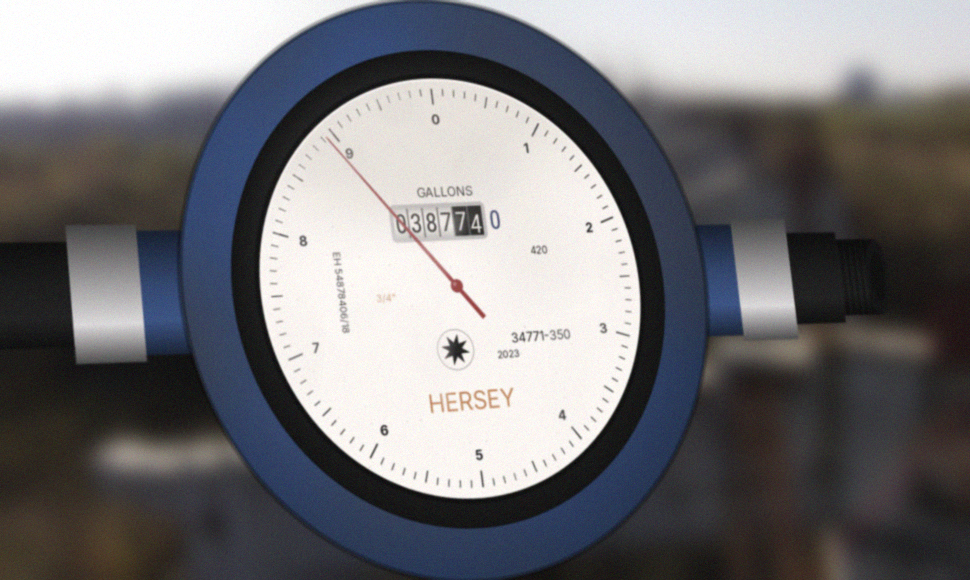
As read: **387738.9** gal
